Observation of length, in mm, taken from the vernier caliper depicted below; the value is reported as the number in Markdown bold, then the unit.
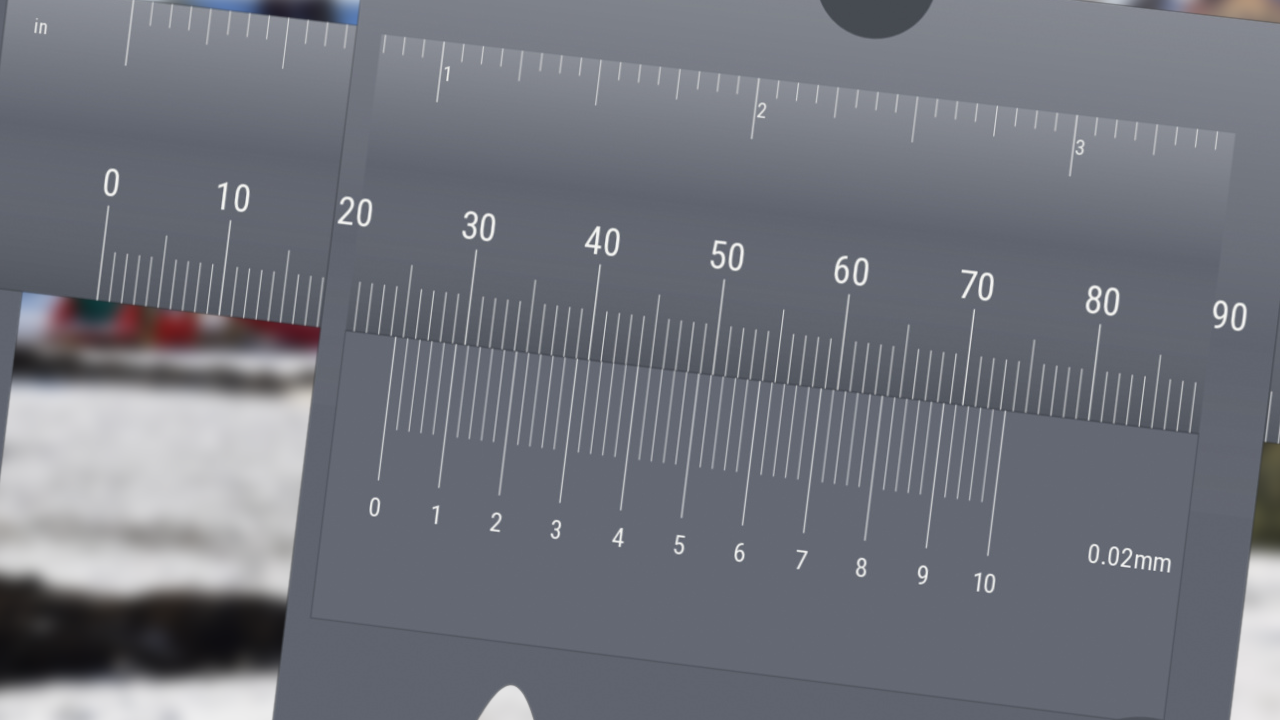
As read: **24.4** mm
